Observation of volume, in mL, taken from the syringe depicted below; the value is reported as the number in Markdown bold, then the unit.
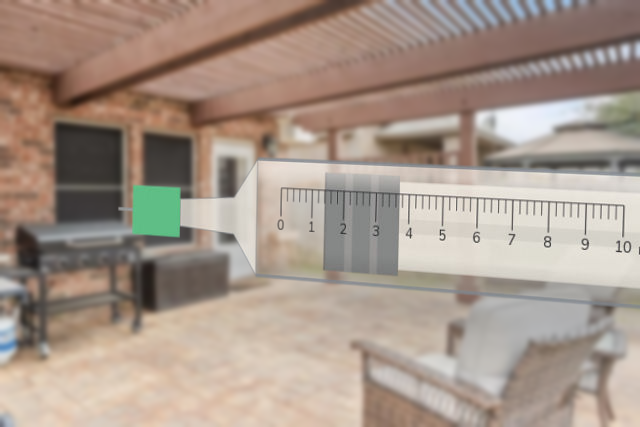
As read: **1.4** mL
